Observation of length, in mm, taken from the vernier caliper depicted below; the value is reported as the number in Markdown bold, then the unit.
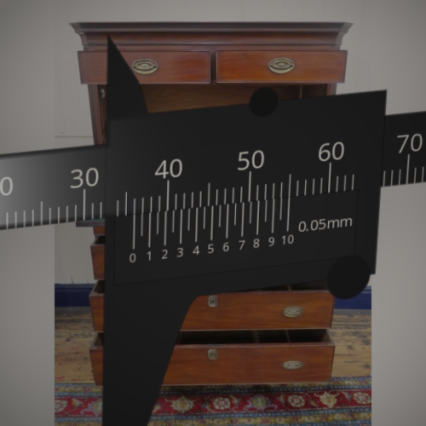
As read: **36.0** mm
